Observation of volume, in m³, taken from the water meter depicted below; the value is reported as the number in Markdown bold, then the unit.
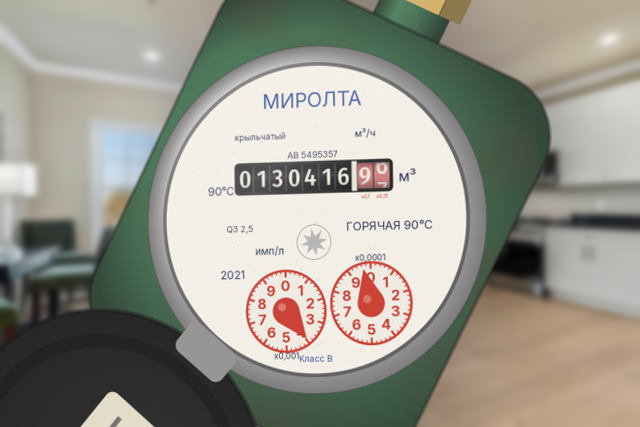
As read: **130416.9639** m³
